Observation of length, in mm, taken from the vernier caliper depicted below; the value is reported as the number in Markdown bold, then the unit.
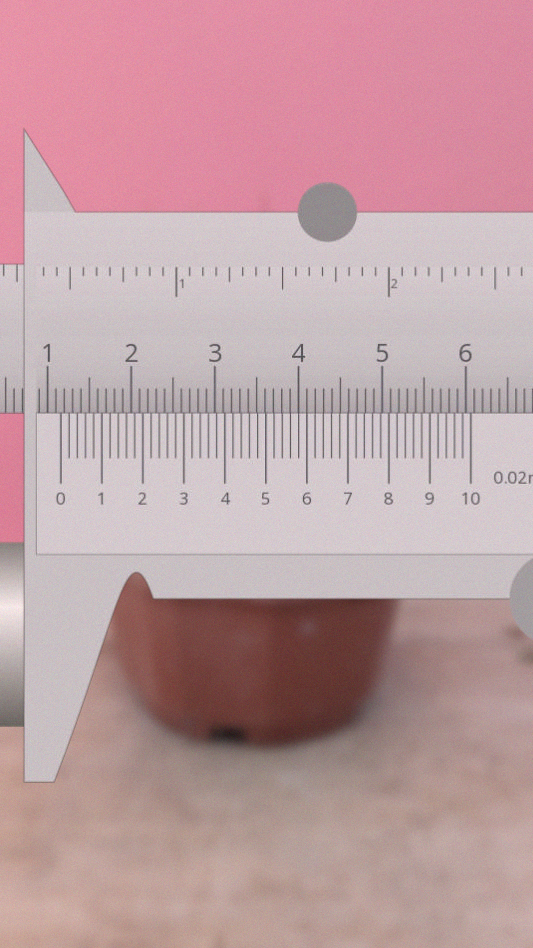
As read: **11.6** mm
